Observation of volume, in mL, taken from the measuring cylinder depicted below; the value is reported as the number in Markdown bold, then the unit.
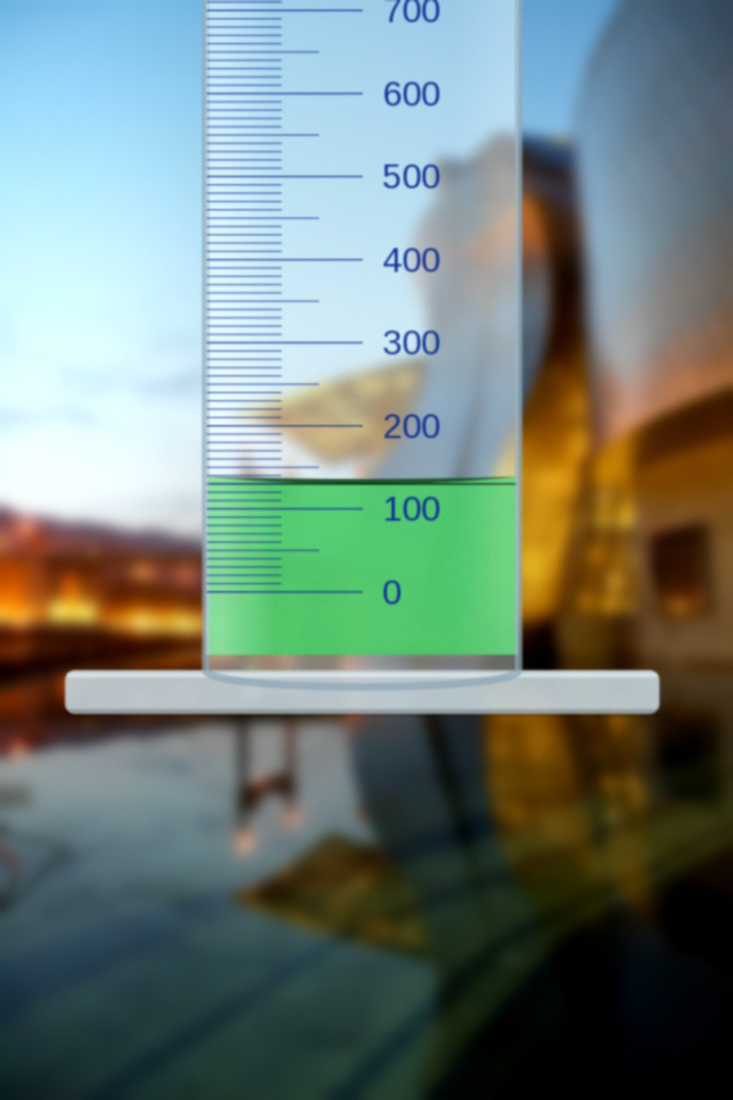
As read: **130** mL
